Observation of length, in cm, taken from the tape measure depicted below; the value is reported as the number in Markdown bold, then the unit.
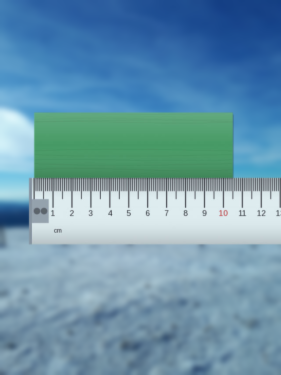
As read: **10.5** cm
